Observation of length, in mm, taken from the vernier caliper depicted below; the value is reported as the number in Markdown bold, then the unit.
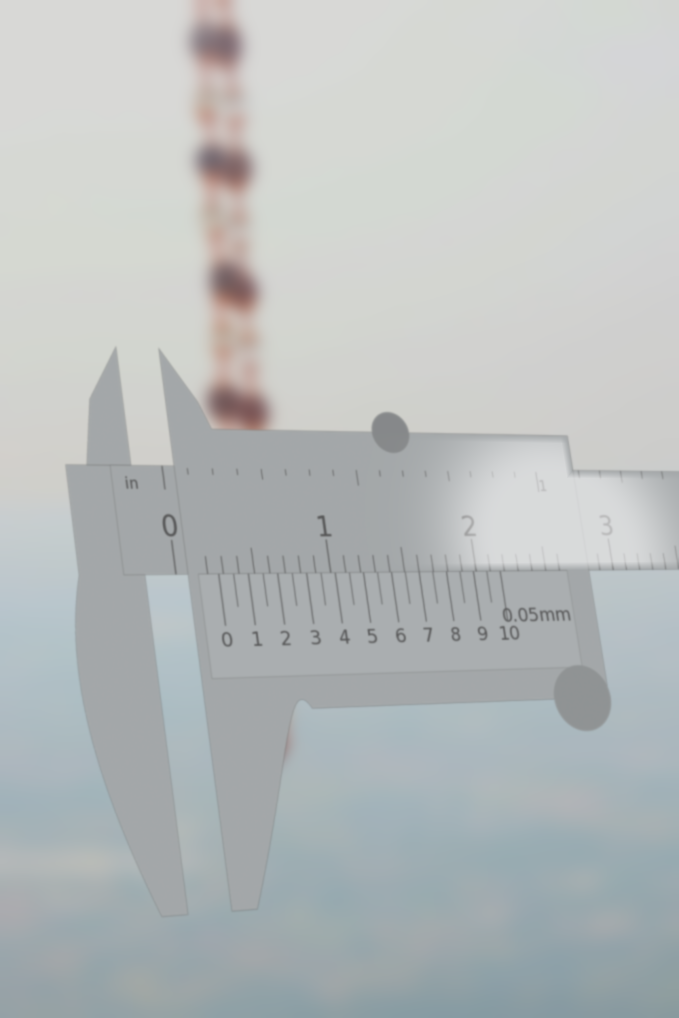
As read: **2.7** mm
